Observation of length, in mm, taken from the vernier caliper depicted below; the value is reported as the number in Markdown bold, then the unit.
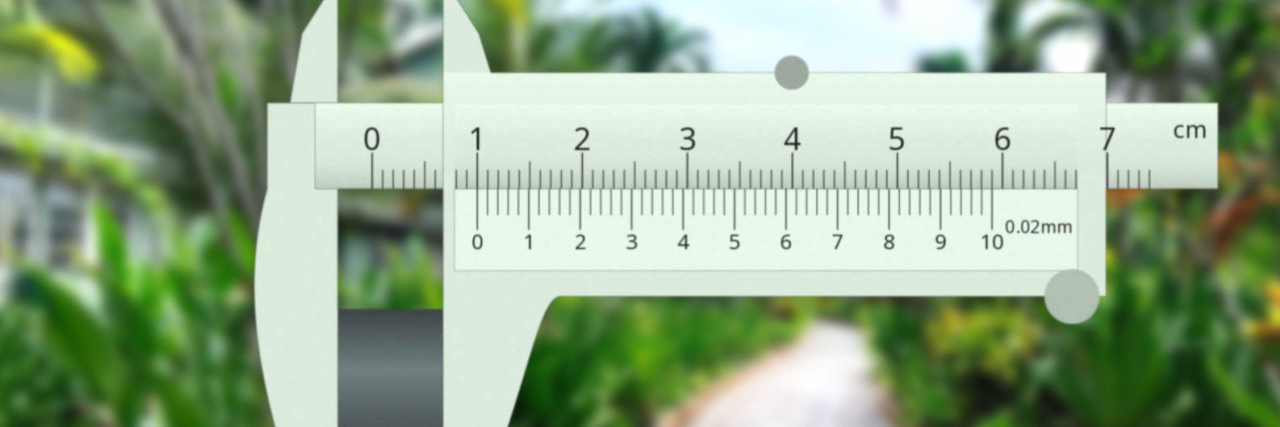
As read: **10.0** mm
